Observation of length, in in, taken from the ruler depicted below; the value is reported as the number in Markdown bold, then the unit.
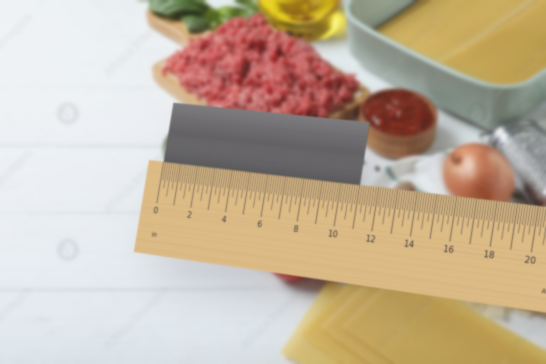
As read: **11** in
